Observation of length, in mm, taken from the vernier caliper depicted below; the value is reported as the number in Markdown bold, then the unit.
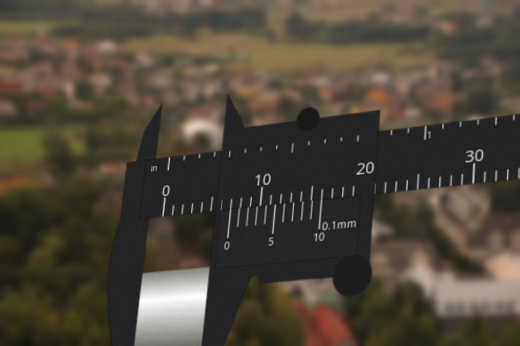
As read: **7.0** mm
